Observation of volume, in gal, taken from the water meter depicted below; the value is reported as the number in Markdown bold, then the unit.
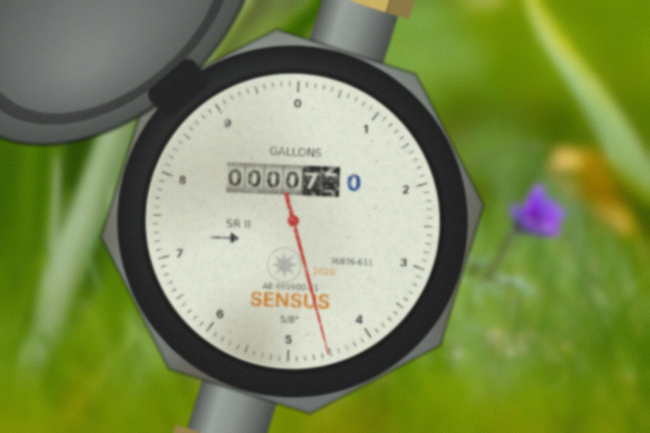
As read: **724.5** gal
